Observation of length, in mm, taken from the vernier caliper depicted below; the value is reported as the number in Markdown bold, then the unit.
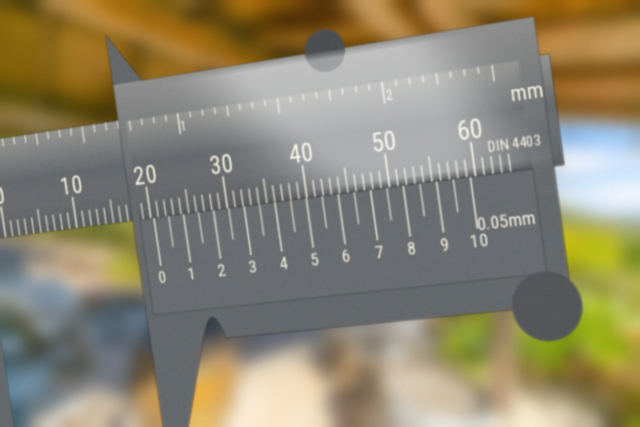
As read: **20.4** mm
